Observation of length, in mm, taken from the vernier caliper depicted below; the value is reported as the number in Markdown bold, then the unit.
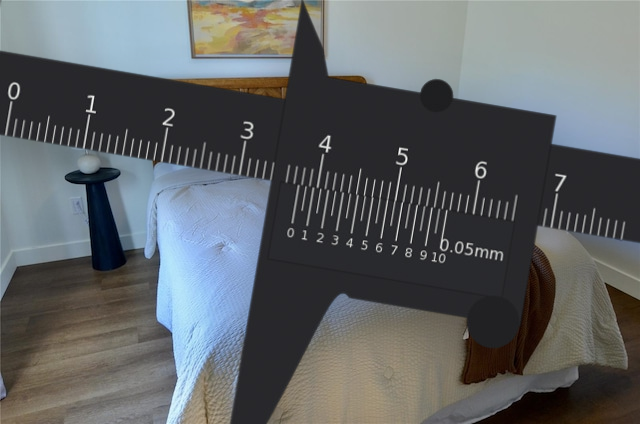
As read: **37.6** mm
